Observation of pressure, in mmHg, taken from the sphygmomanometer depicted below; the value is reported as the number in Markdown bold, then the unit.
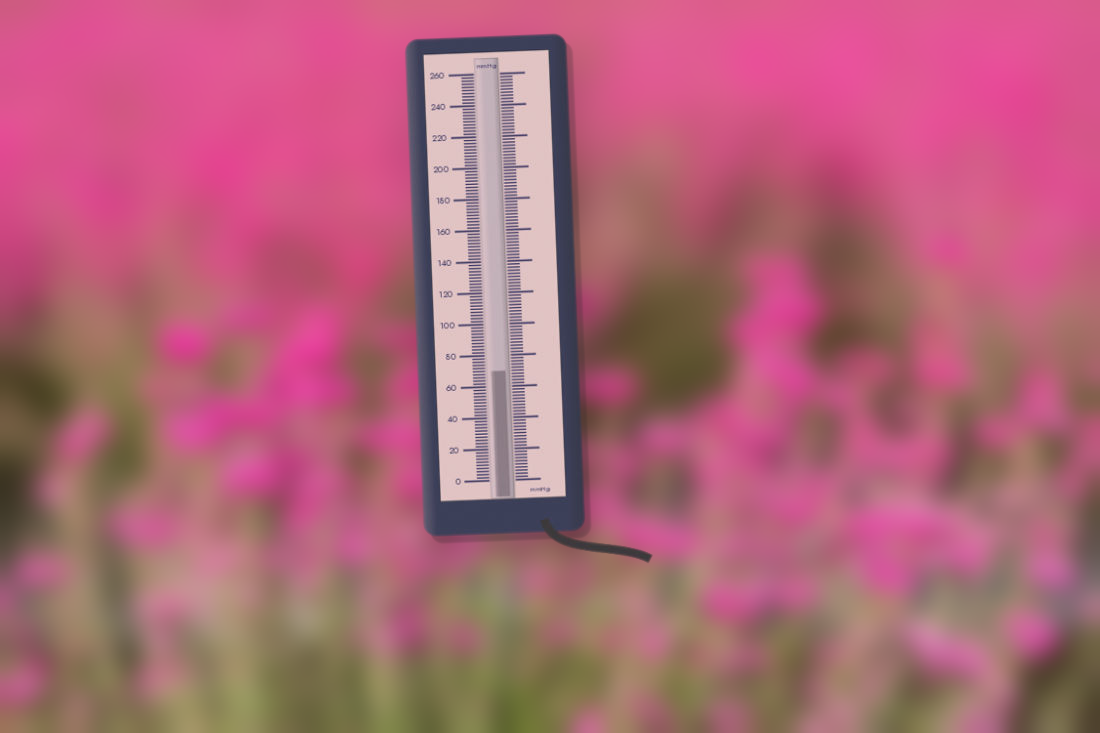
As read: **70** mmHg
